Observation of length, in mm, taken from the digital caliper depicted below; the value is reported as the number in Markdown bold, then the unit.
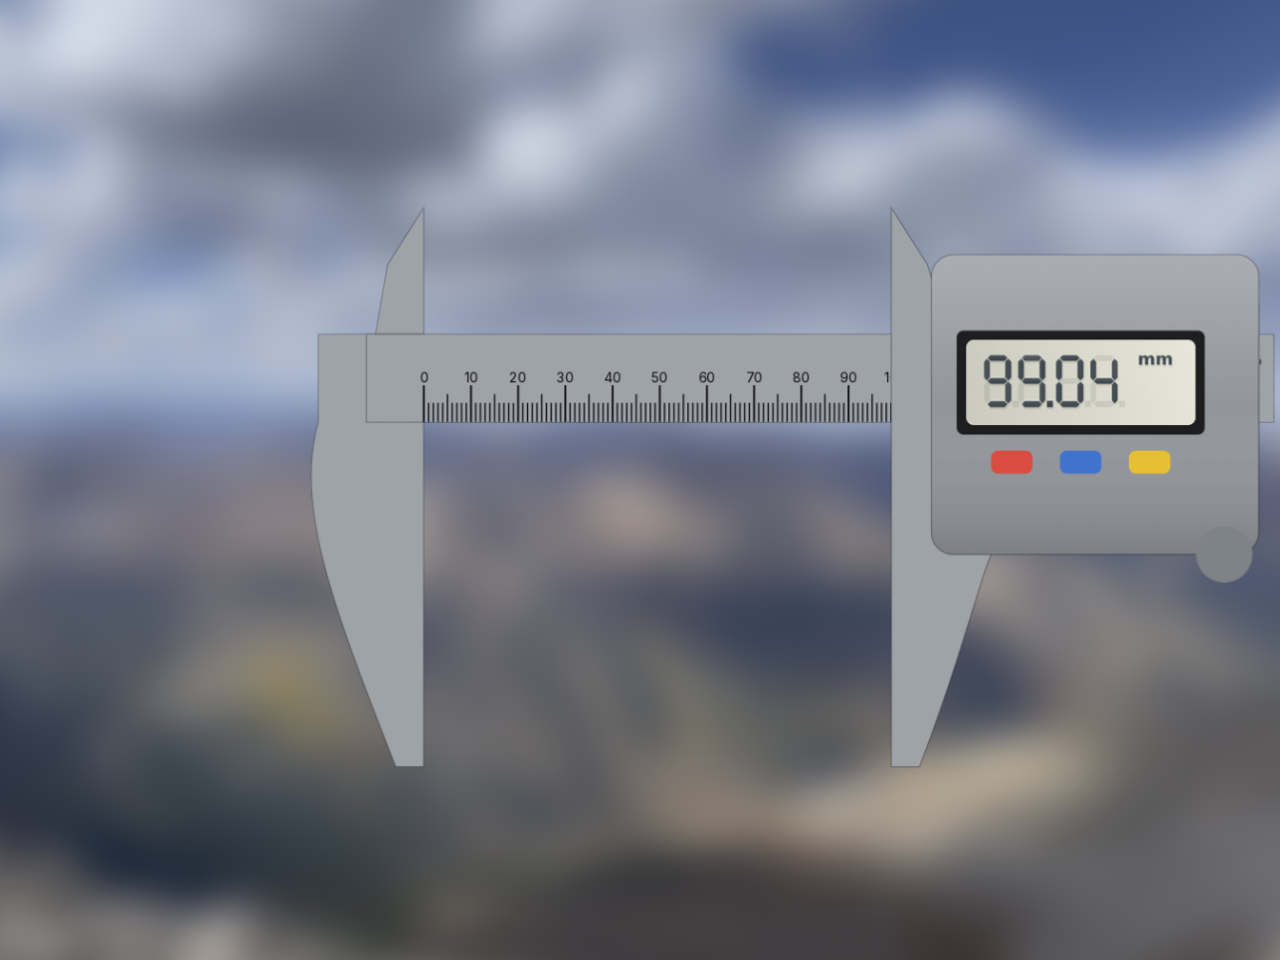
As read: **99.04** mm
